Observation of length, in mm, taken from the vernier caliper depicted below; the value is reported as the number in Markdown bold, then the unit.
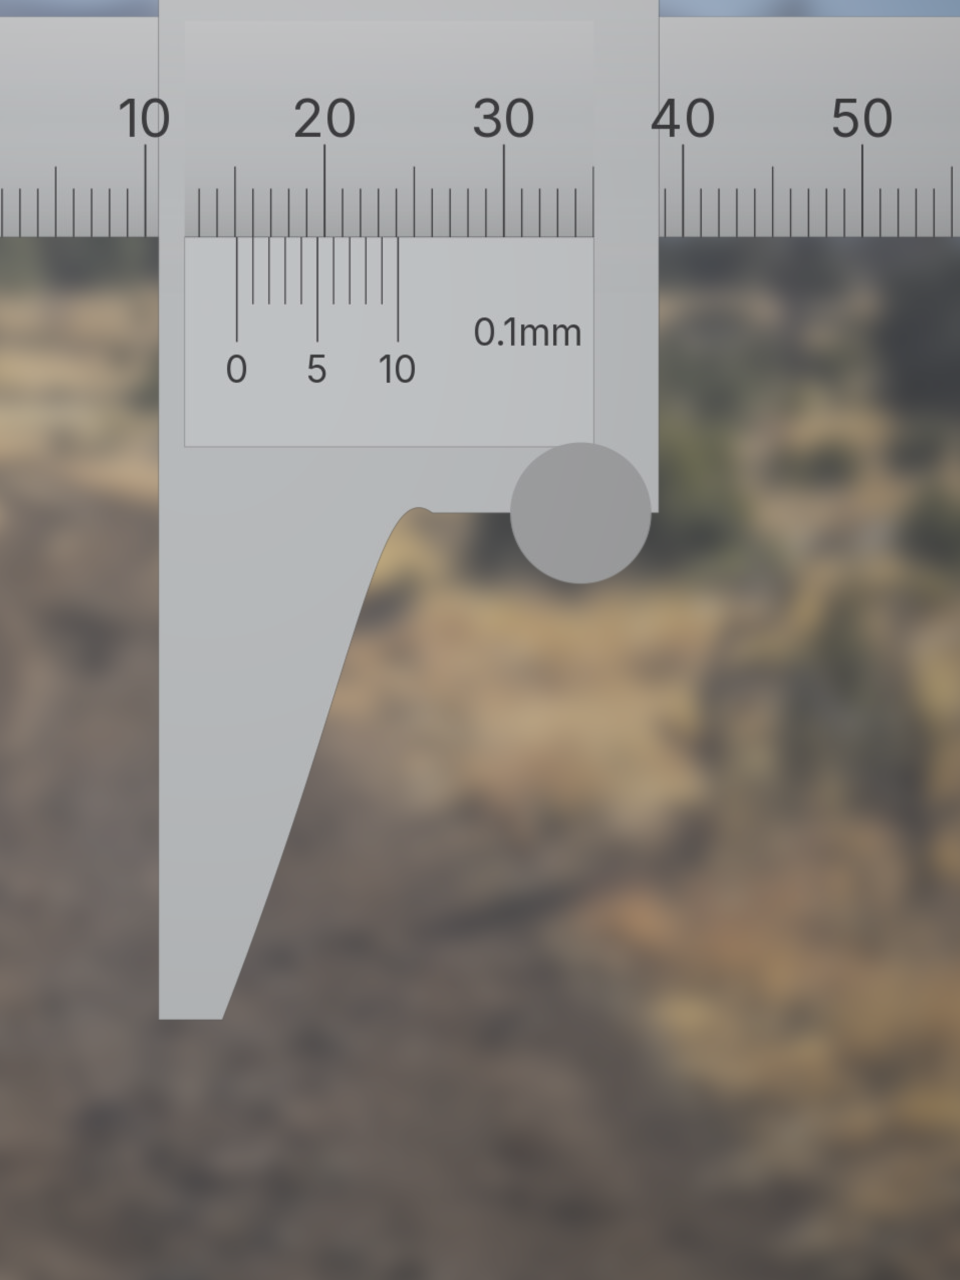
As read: **15.1** mm
